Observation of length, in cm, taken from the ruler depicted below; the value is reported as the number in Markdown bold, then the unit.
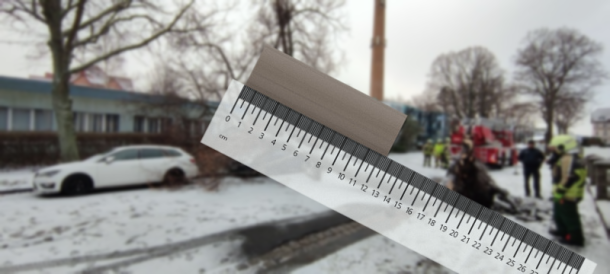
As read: **12.5** cm
